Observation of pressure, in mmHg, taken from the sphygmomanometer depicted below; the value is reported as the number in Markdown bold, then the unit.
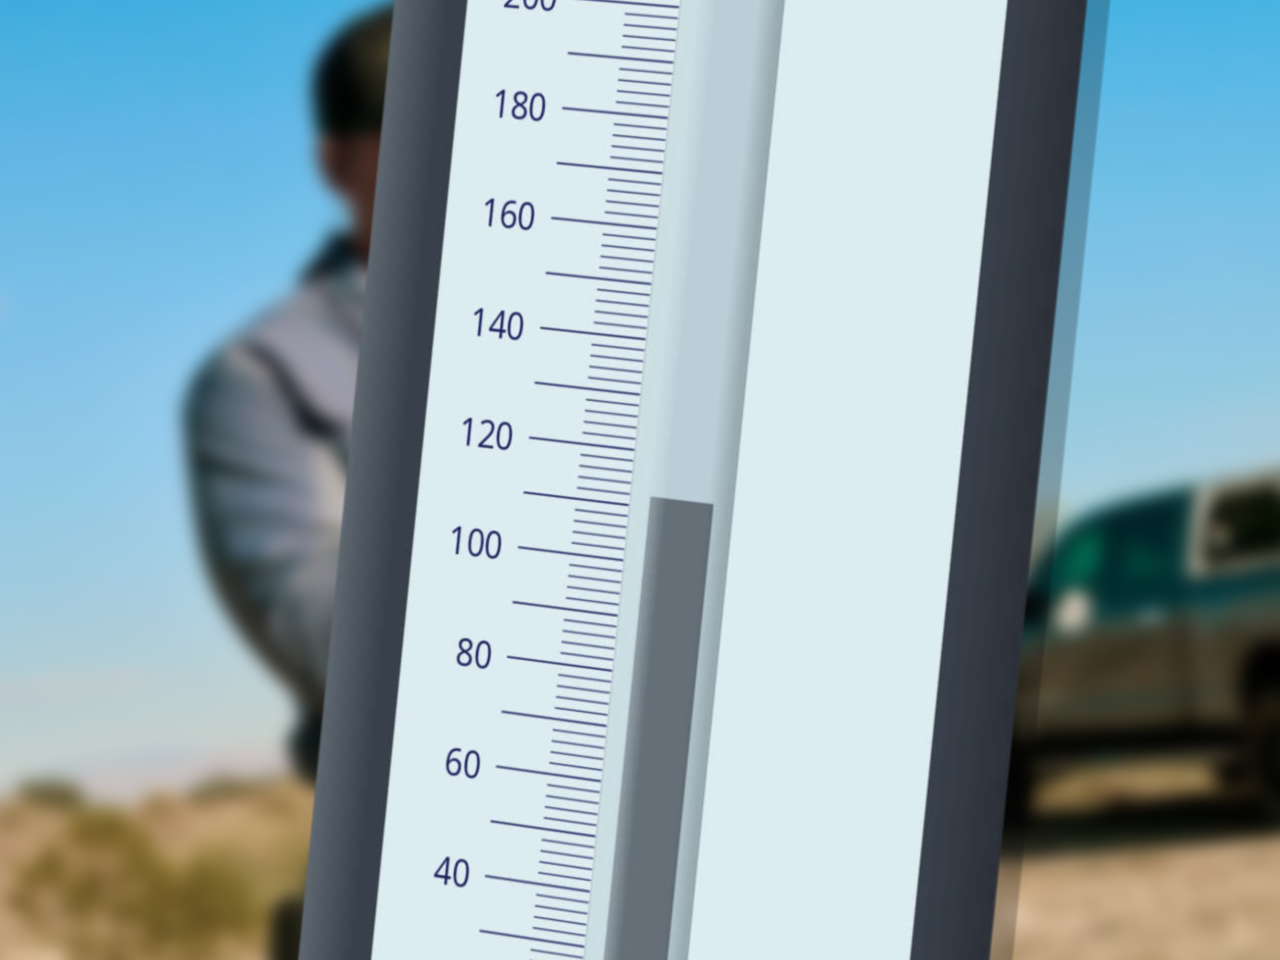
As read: **112** mmHg
